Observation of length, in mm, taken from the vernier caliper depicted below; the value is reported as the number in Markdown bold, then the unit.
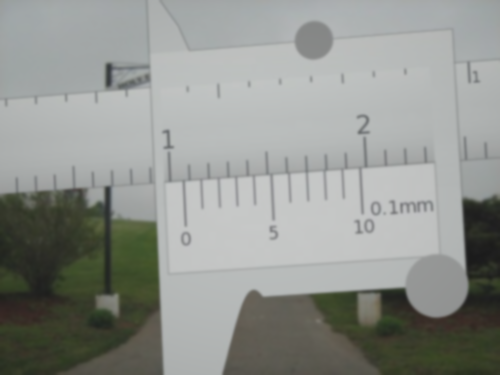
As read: **10.7** mm
